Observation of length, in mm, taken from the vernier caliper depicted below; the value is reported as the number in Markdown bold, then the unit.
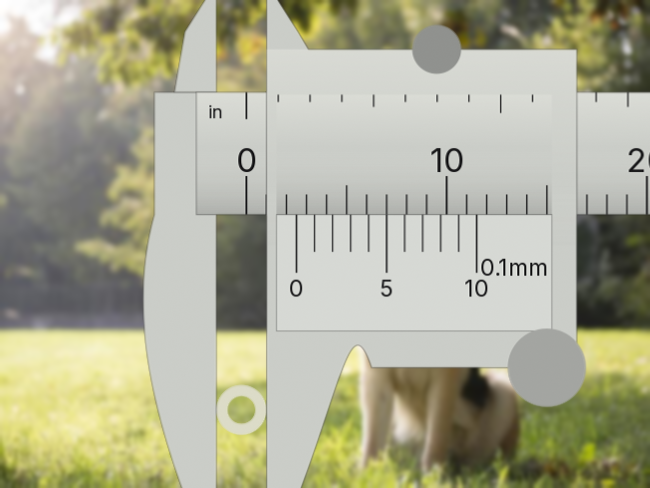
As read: **2.5** mm
